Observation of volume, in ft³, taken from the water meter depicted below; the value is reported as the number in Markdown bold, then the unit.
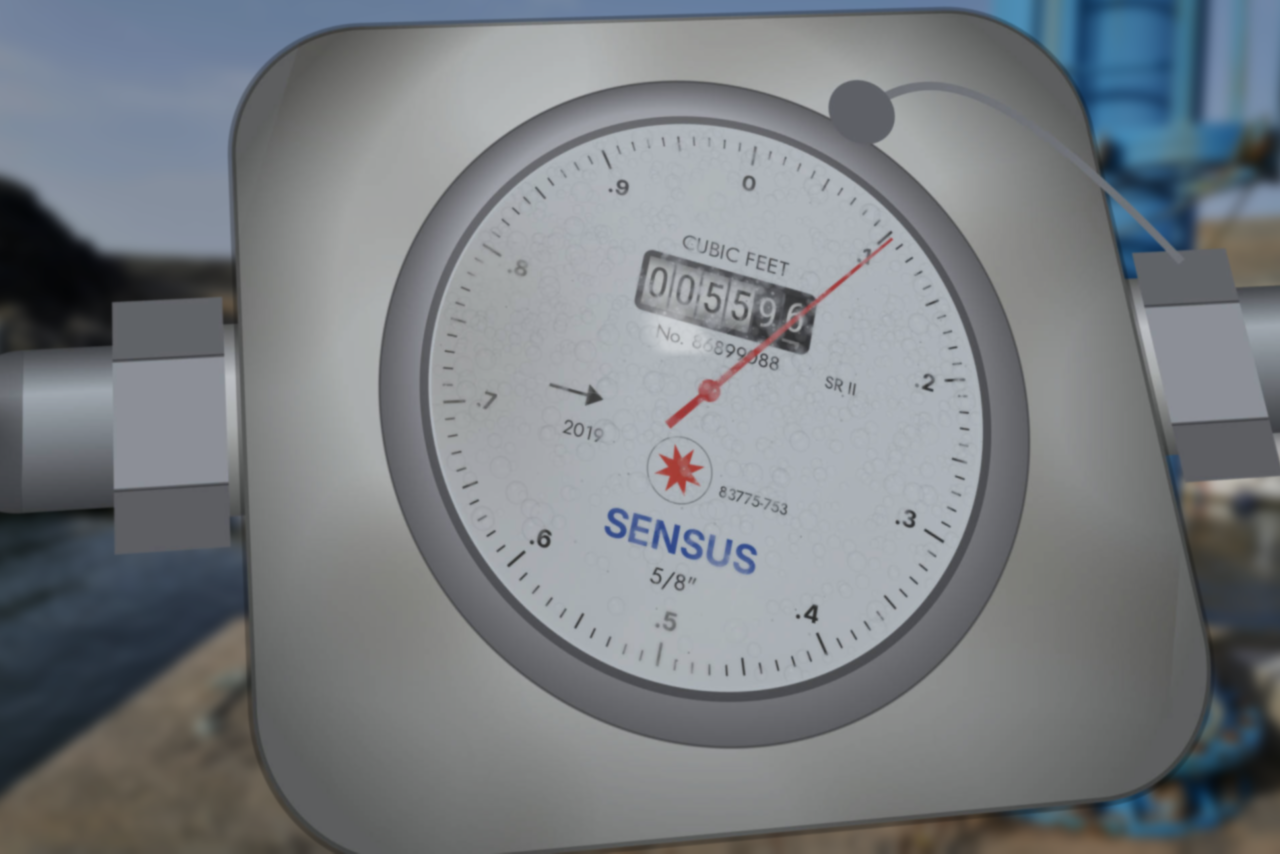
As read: **5596.10** ft³
